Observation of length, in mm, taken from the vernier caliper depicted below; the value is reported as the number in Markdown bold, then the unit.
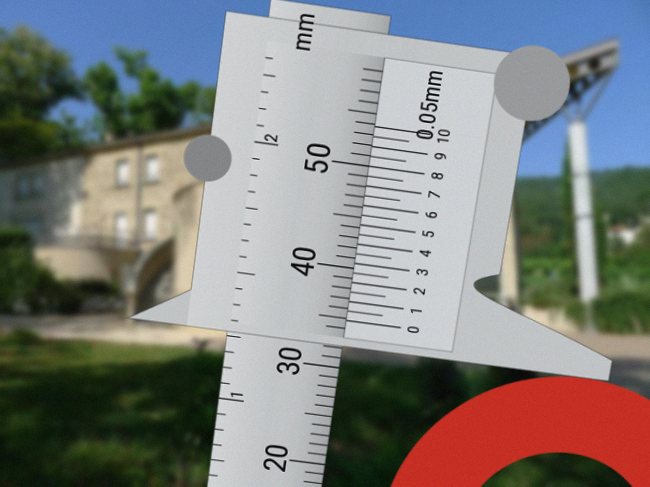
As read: **34.8** mm
